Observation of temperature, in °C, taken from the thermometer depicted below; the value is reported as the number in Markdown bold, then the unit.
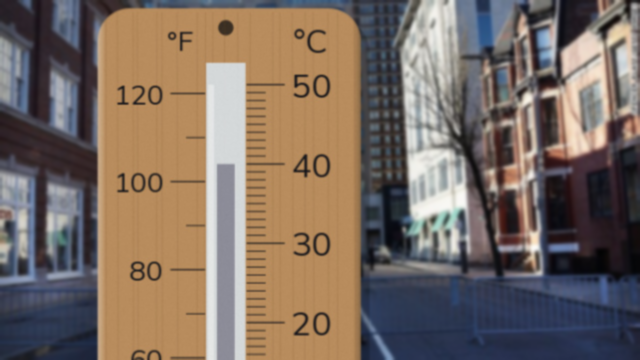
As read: **40** °C
